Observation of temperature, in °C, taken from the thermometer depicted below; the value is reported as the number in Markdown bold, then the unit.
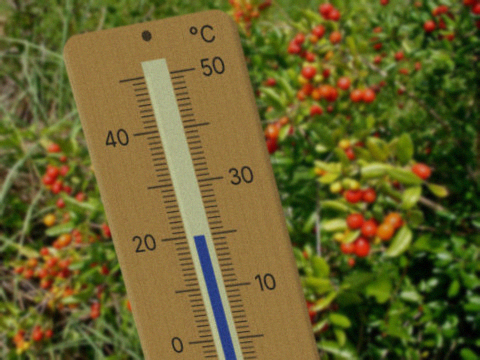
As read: **20** °C
